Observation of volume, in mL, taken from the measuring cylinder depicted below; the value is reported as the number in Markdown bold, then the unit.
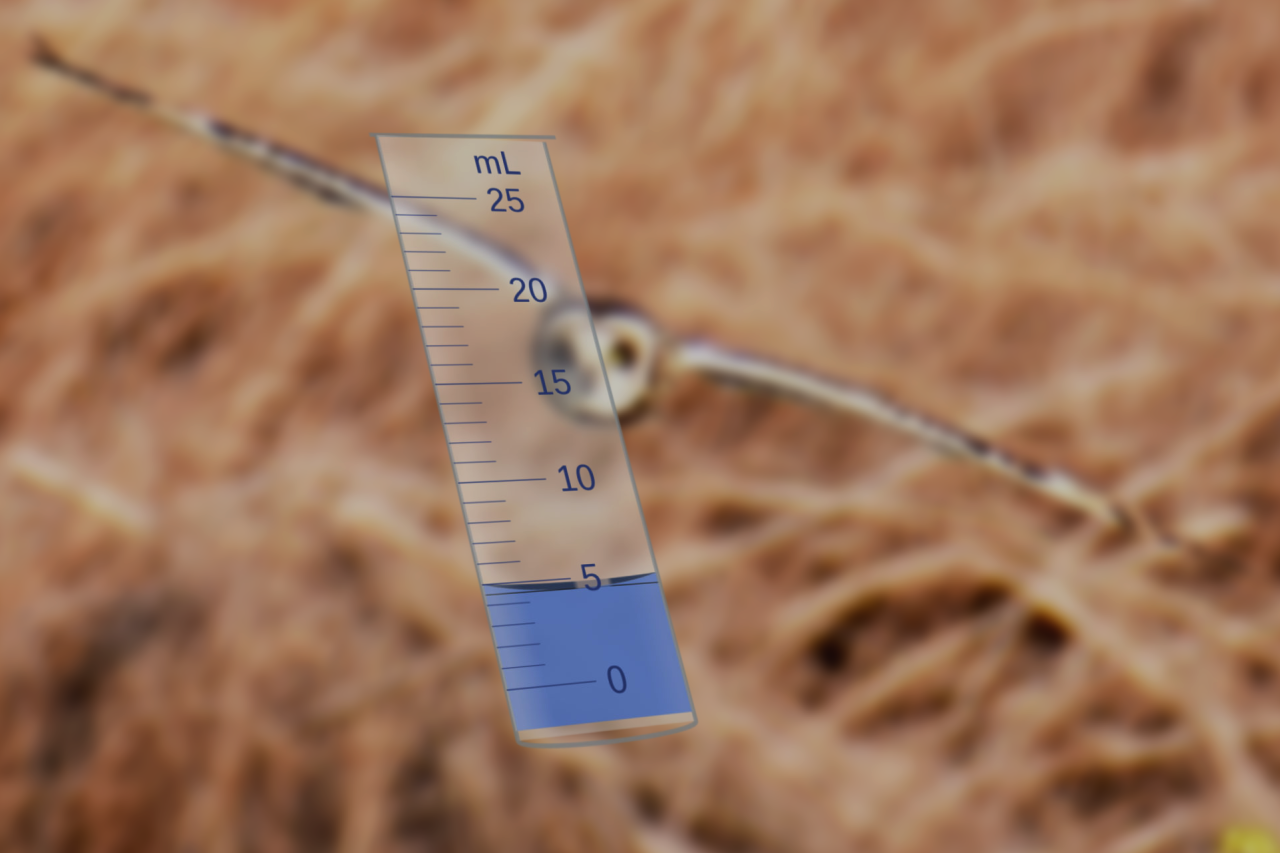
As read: **4.5** mL
